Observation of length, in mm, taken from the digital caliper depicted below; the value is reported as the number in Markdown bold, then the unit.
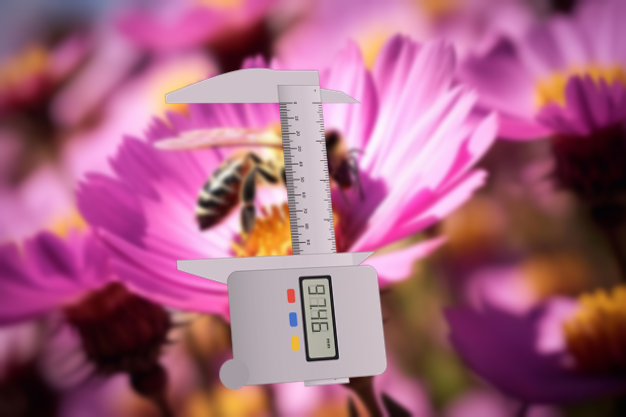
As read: **97.46** mm
